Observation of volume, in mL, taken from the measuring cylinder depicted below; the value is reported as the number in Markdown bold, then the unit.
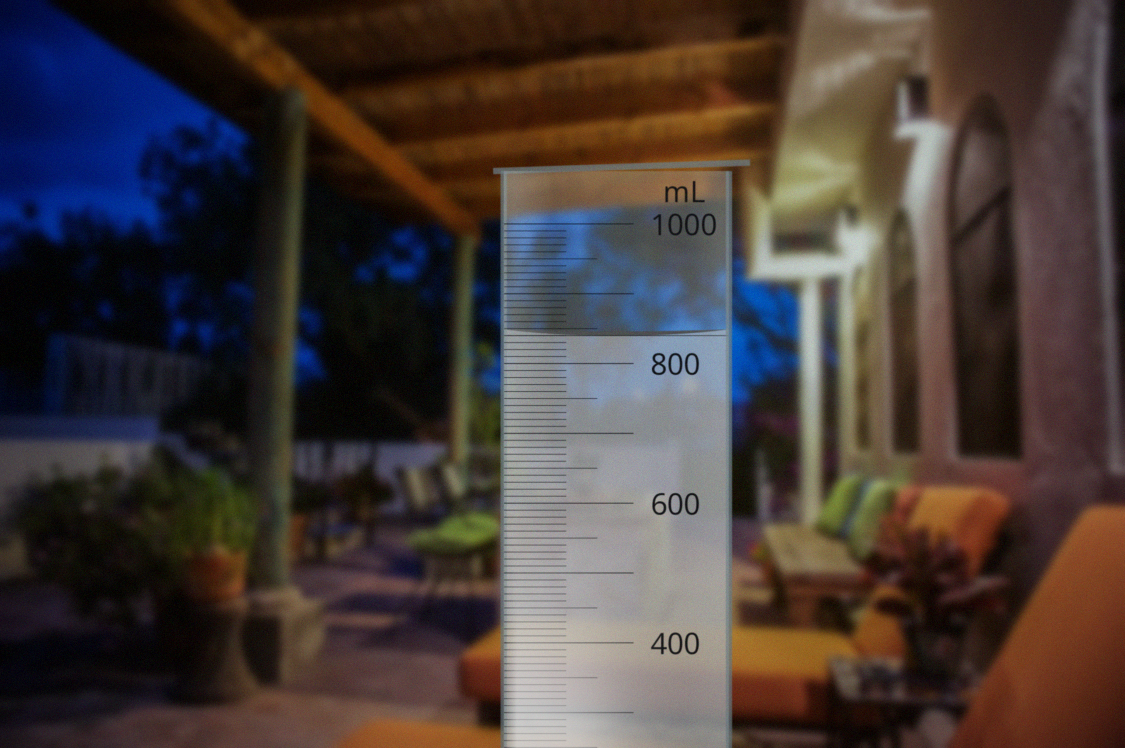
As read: **840** mL
